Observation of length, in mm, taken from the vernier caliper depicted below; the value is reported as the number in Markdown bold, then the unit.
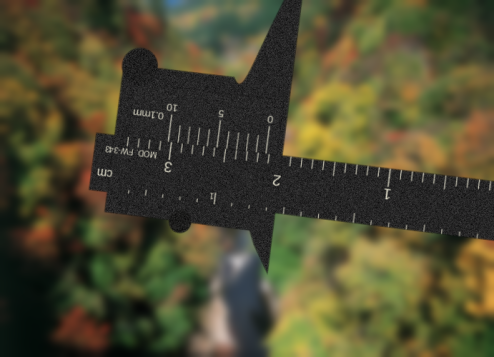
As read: **21.3** mm
